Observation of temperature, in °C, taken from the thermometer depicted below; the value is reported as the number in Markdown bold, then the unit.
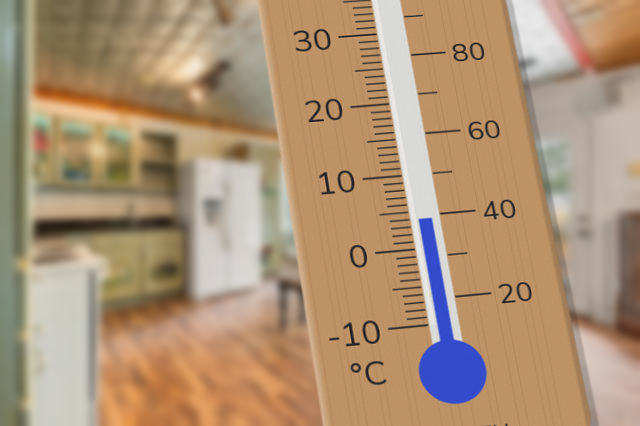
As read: **4** °C
